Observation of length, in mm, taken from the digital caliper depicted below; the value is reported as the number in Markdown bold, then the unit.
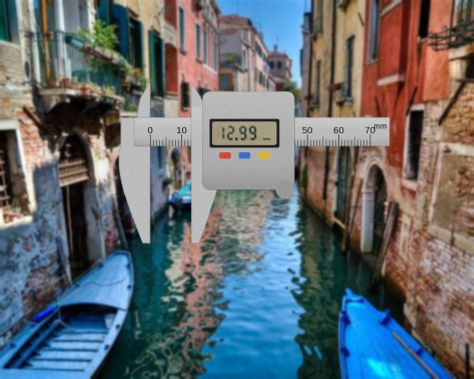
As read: **12.99** mm
